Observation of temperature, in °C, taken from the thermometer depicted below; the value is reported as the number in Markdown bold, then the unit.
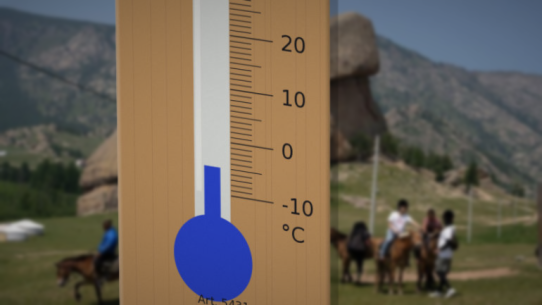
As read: **-5** °C
